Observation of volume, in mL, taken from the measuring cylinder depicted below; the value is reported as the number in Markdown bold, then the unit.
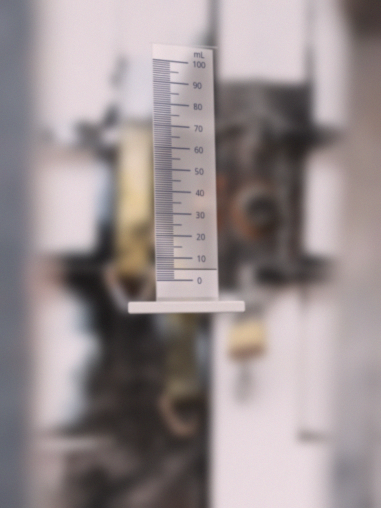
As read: **5** mL
